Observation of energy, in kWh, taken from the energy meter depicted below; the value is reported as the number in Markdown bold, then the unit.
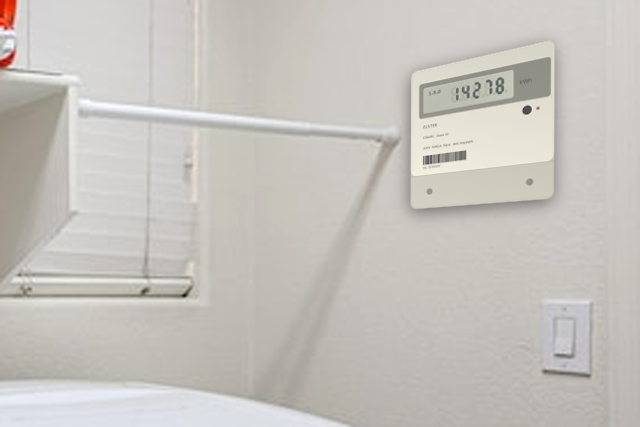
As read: **14278** kWh
